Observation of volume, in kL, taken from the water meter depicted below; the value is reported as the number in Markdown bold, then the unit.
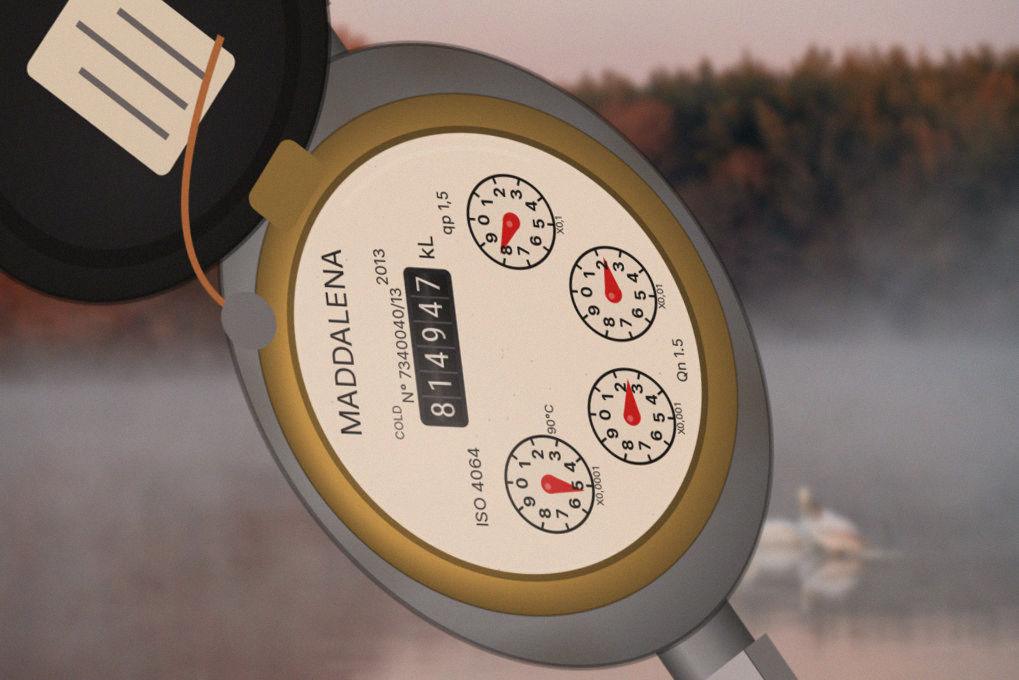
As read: **814947.8225** kL
